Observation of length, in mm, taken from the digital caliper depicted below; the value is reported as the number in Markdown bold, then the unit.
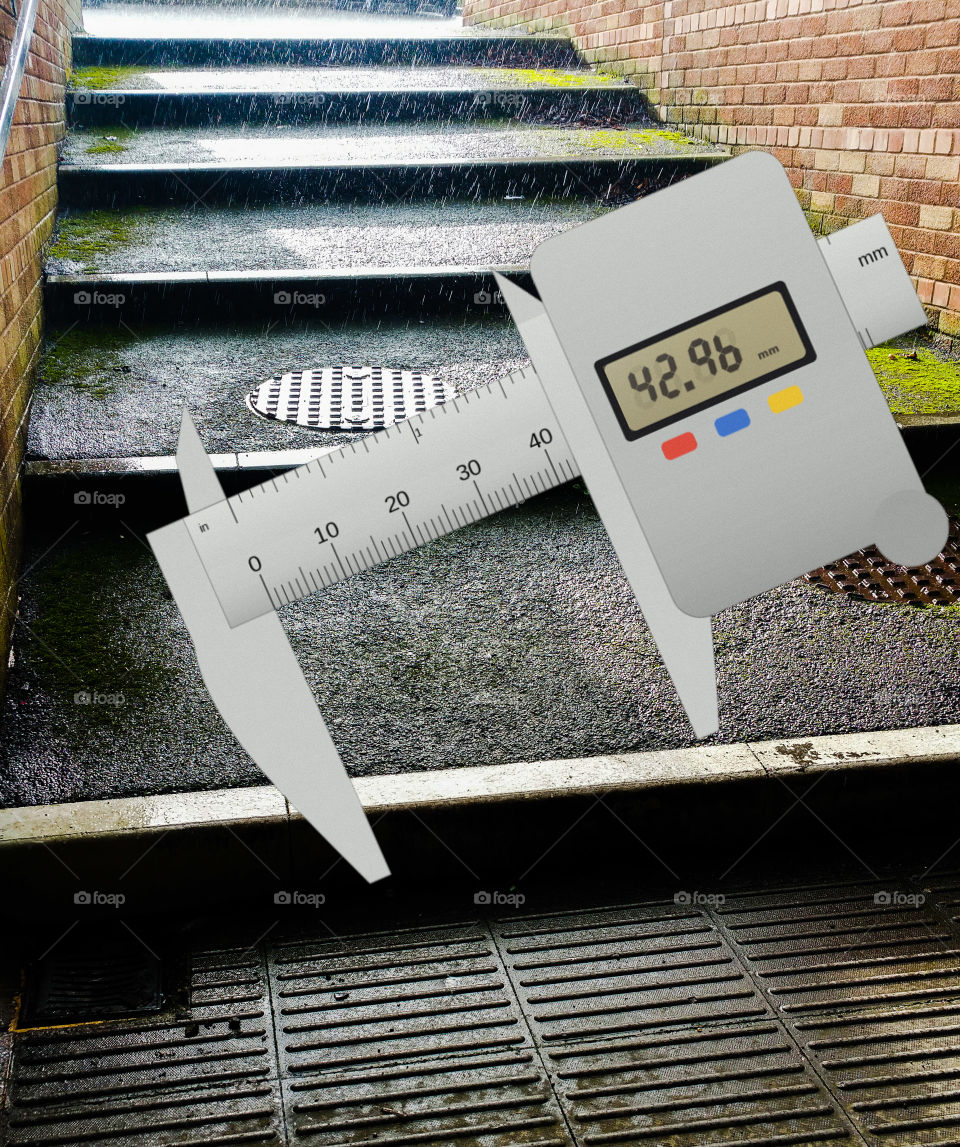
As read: **42.96** mm
